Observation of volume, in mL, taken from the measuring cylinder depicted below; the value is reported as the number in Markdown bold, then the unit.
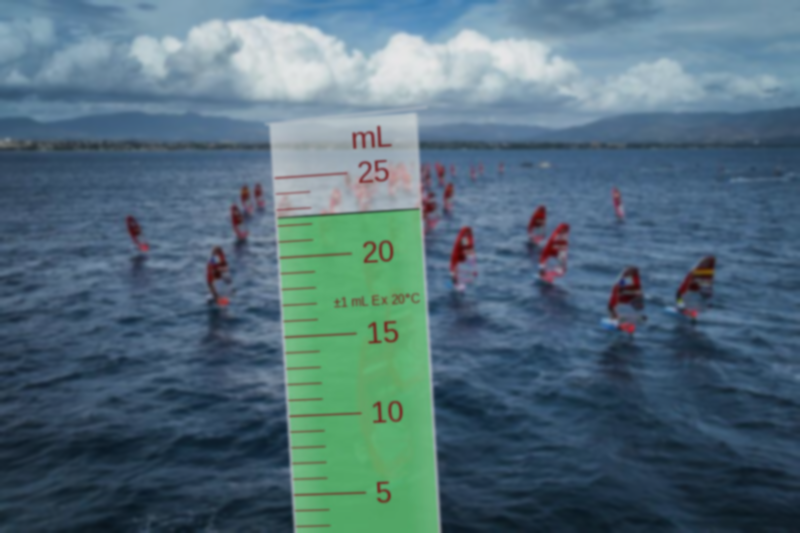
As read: **22.5** mL
